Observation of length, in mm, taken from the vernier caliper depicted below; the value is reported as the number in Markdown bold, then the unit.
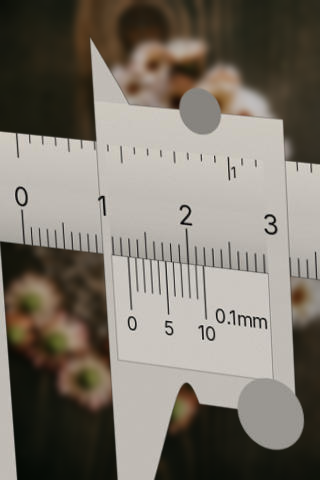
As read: **12.8** mm
